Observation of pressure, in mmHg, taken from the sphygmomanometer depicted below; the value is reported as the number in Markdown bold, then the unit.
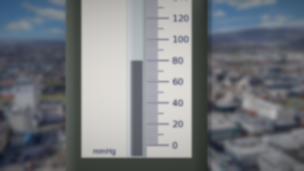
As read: **80** mmHg
